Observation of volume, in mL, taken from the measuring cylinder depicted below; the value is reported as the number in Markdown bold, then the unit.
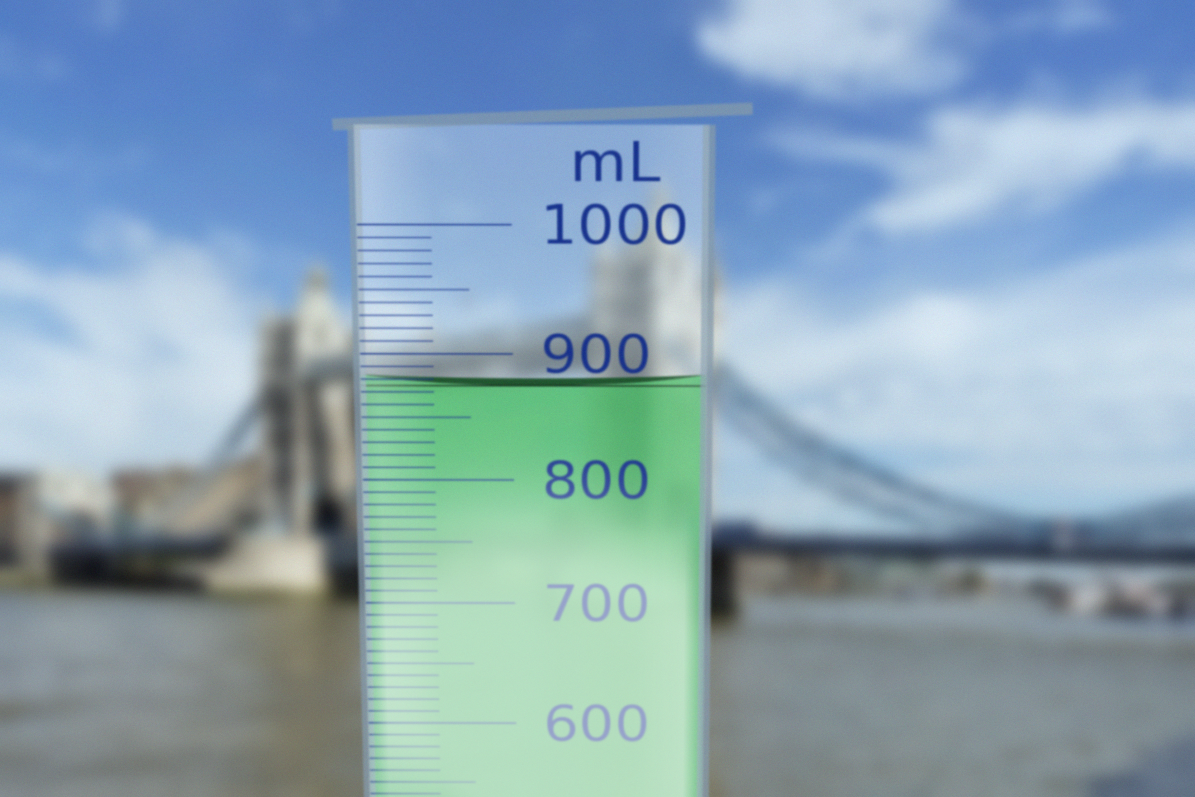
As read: **875** mL
